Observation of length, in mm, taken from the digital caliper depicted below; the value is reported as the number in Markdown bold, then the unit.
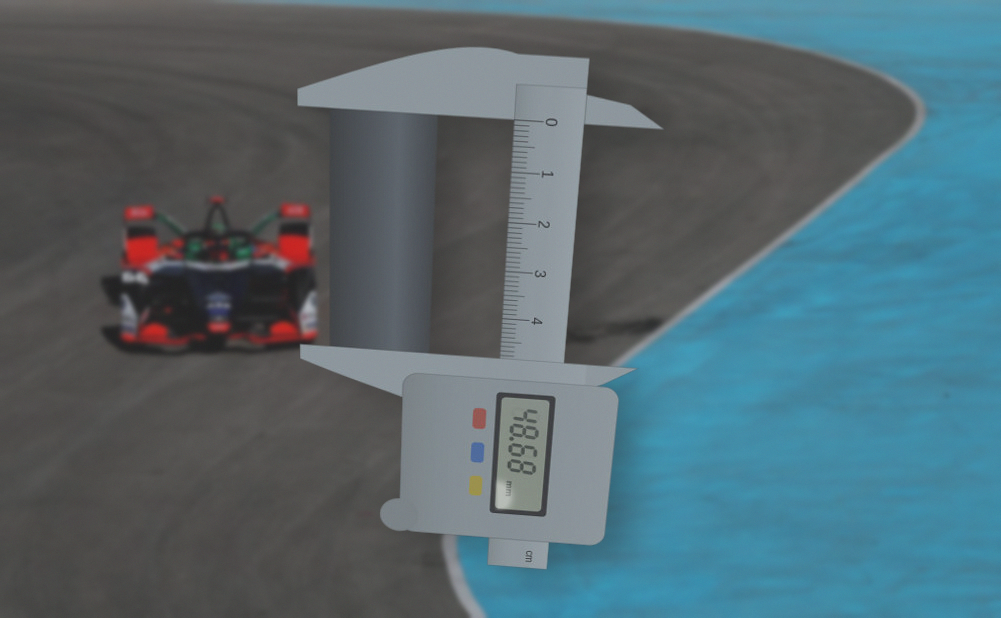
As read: **48.68** mm
